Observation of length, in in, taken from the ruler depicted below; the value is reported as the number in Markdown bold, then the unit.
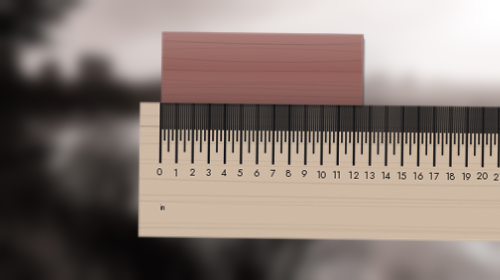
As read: **12.5** in
